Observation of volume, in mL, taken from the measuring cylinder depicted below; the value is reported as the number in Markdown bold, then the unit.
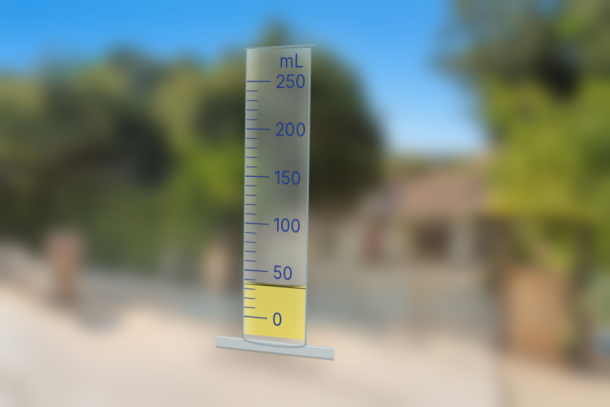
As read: **35** mL
